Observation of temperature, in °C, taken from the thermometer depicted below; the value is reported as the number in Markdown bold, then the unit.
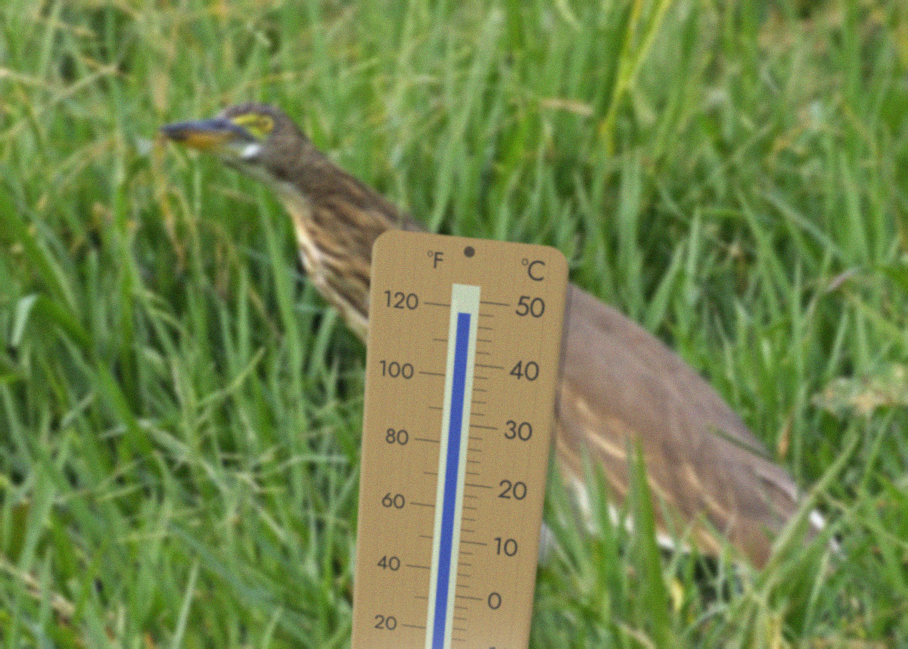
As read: **48** °C
